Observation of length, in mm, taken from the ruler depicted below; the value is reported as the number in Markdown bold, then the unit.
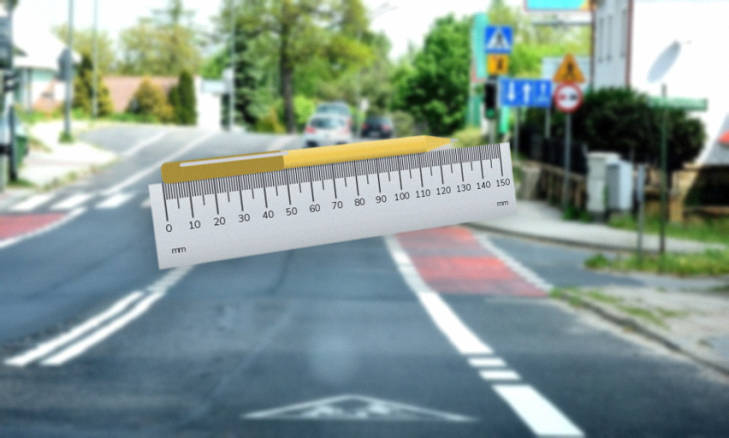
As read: **130** mm
